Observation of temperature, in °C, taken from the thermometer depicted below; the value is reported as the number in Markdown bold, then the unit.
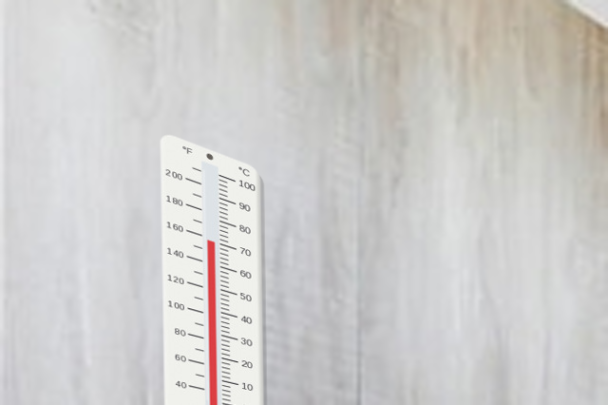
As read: **70** °C
